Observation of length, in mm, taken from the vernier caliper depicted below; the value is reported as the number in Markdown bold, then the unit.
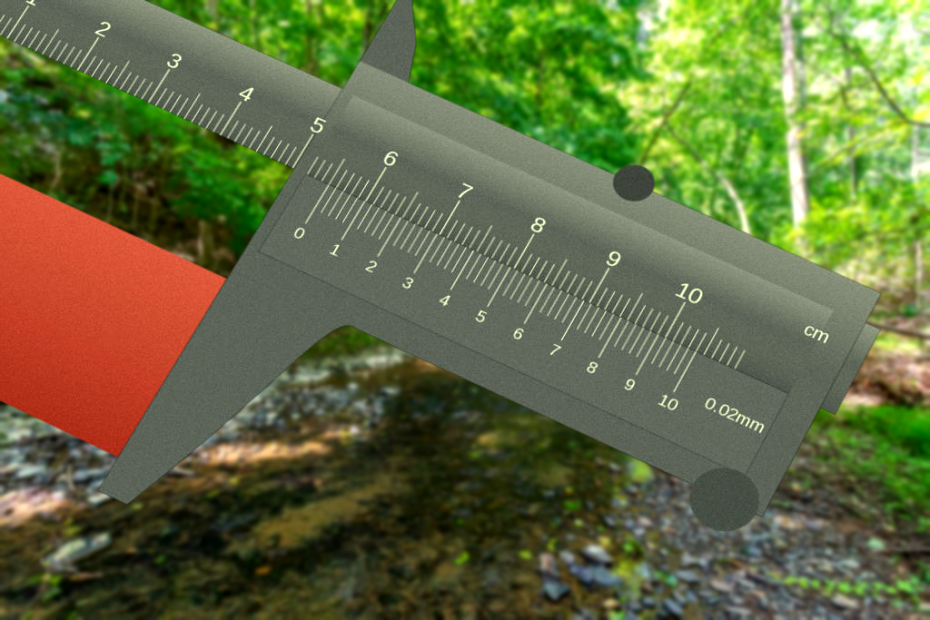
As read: **55.0** mm
